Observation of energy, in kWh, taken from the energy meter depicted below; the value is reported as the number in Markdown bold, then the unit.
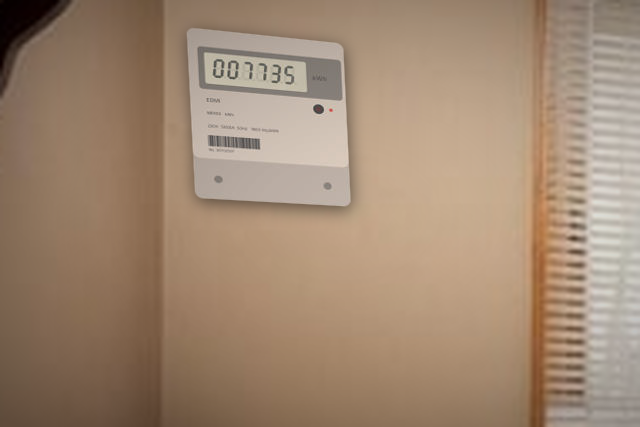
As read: **7735** kWh
